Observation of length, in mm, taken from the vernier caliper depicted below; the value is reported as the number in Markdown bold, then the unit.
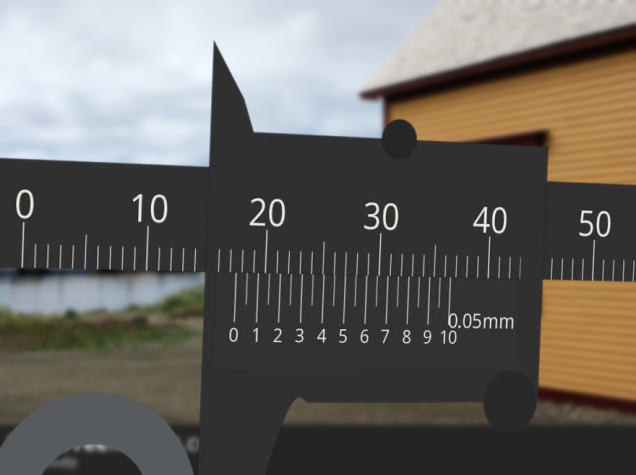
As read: **17.5** mm
